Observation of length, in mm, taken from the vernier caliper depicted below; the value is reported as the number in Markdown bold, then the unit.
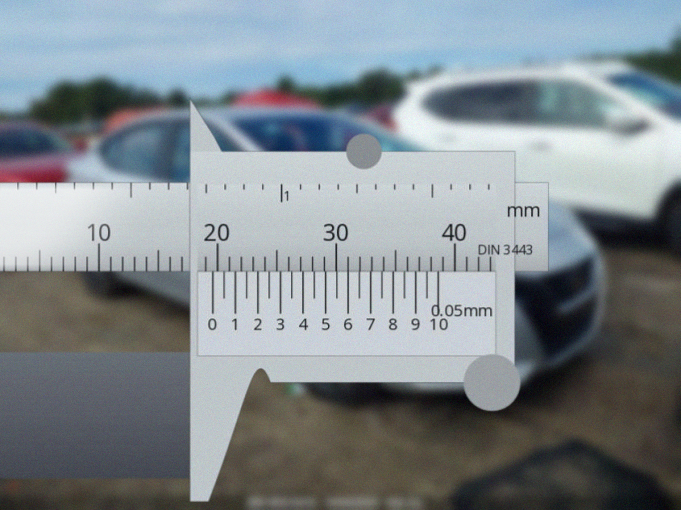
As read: **19.6** mm
